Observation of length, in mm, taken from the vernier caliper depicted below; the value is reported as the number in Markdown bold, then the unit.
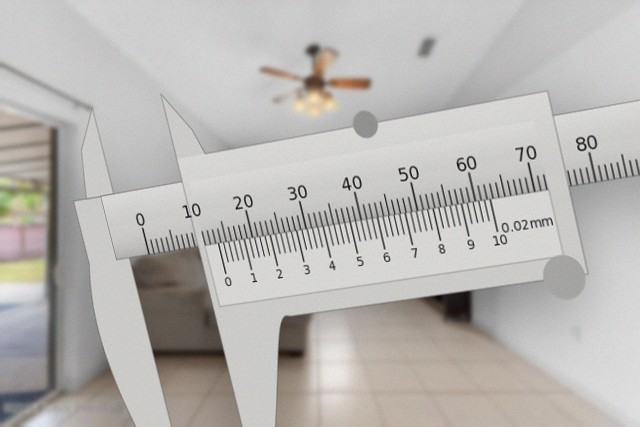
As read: **13.5** mm
